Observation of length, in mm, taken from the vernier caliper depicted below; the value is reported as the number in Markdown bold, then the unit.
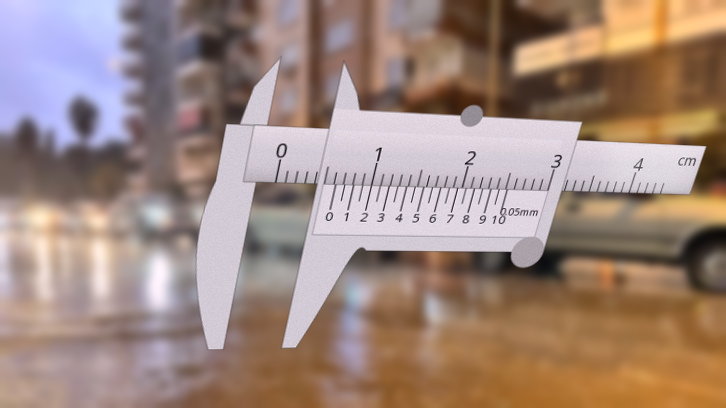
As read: **6.2** mm
